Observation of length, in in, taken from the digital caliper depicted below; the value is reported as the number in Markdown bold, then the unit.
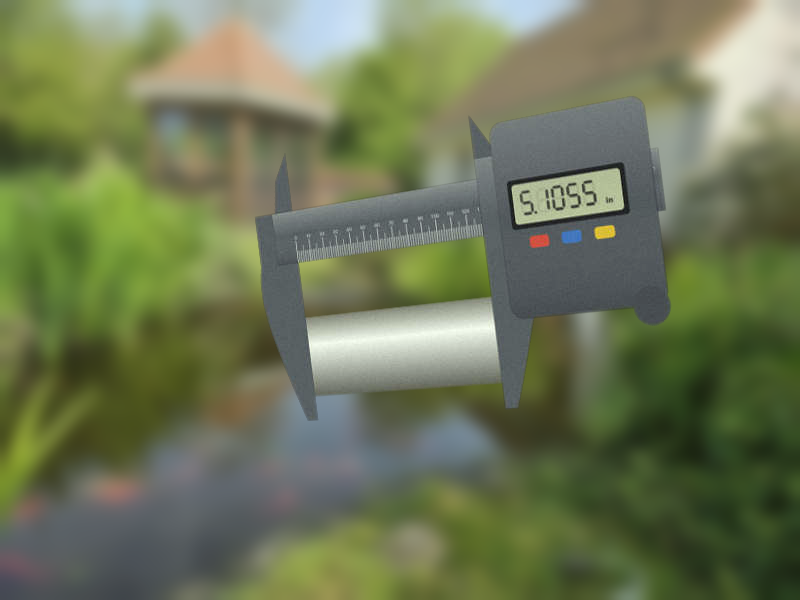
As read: **5.1055** in
